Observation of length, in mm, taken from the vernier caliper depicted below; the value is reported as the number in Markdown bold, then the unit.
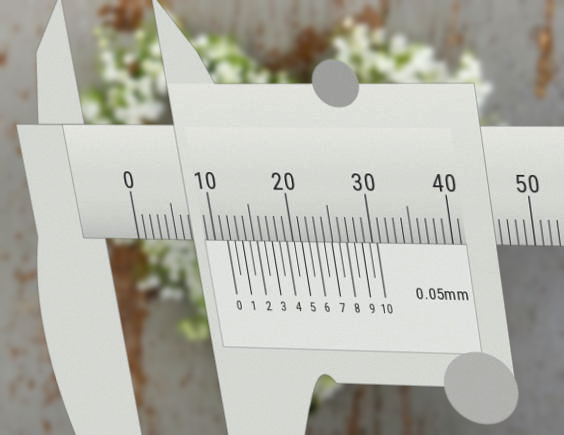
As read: **11.6** mm
